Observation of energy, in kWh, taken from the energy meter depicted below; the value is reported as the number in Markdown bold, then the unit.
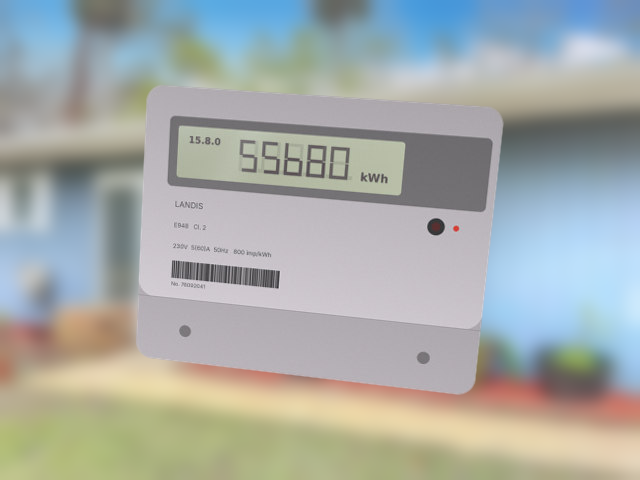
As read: **55680** kWh
